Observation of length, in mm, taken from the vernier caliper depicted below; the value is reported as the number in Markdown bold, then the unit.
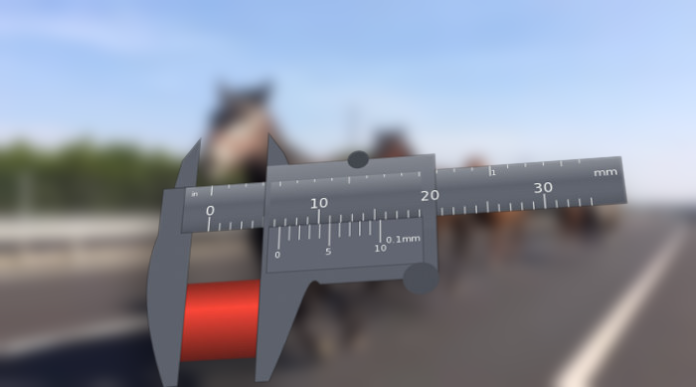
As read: **6.5** mm
